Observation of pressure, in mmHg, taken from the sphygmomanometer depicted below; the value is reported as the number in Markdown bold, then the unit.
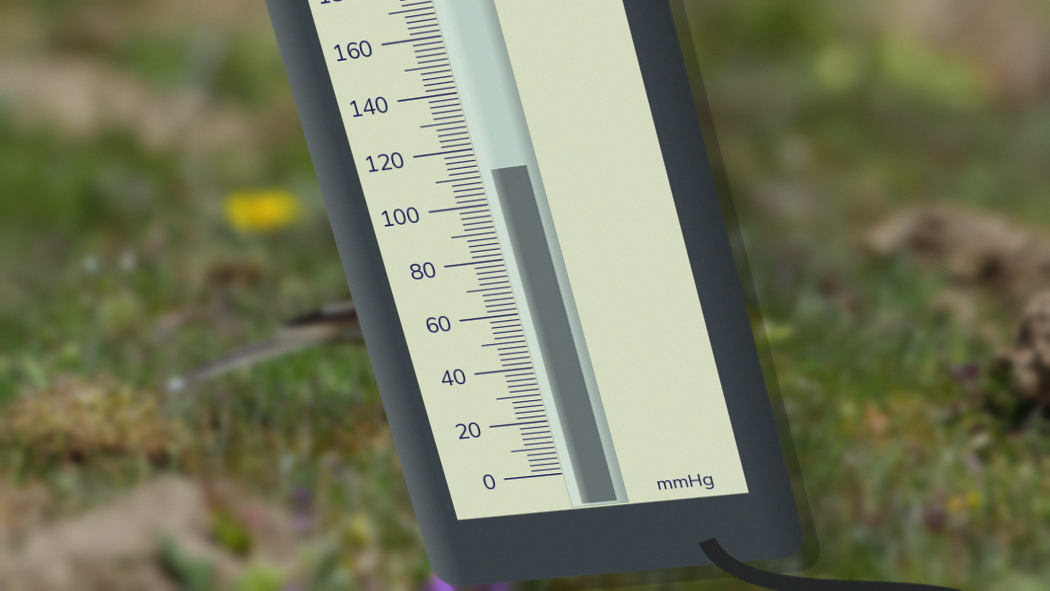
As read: **112** mmHg
